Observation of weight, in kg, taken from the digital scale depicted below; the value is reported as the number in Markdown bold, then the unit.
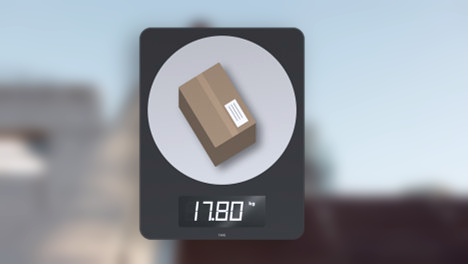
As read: **17.80** kg
